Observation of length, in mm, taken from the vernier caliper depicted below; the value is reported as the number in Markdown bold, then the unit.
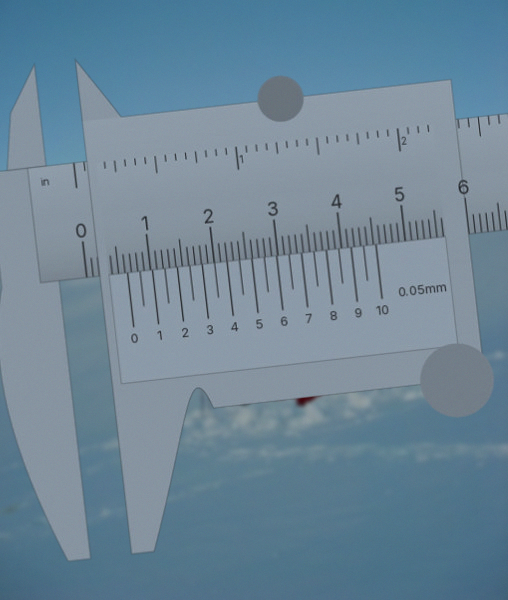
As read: **6.4** mm
